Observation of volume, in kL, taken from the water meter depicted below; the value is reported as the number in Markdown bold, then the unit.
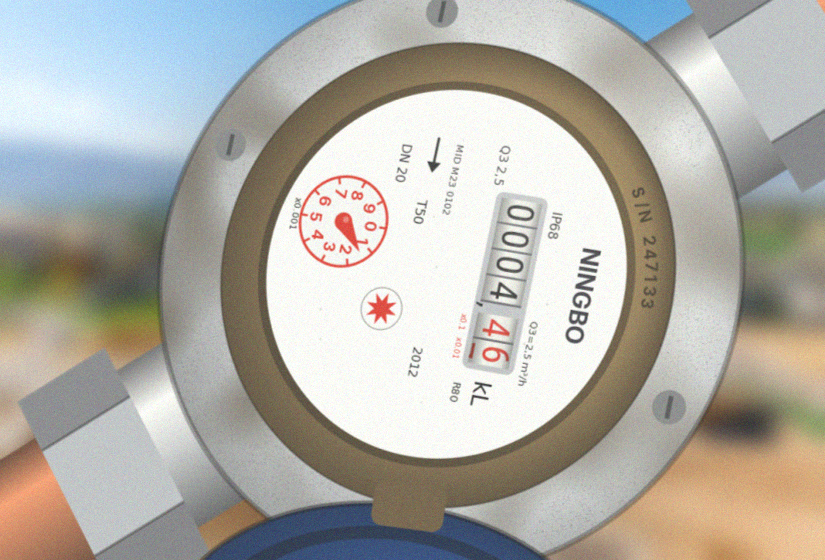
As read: **4.461** kL
